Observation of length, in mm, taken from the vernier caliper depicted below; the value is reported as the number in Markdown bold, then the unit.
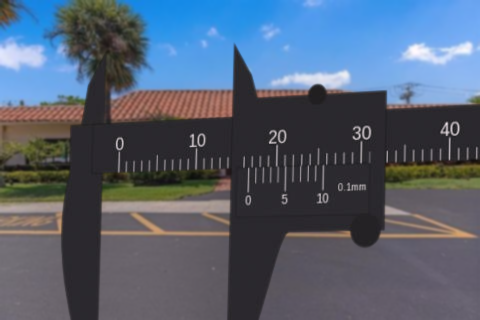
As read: **16.6** mm
